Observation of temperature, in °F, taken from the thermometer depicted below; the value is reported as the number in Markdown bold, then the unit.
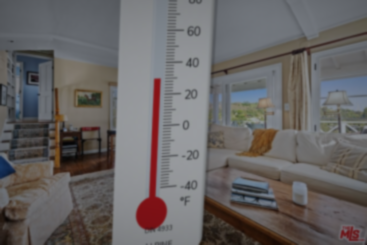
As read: **30** °F
